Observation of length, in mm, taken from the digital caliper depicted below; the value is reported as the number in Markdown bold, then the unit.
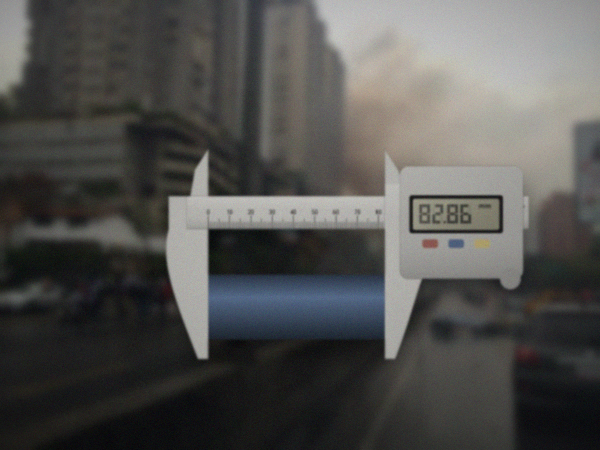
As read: **82.86** mm
